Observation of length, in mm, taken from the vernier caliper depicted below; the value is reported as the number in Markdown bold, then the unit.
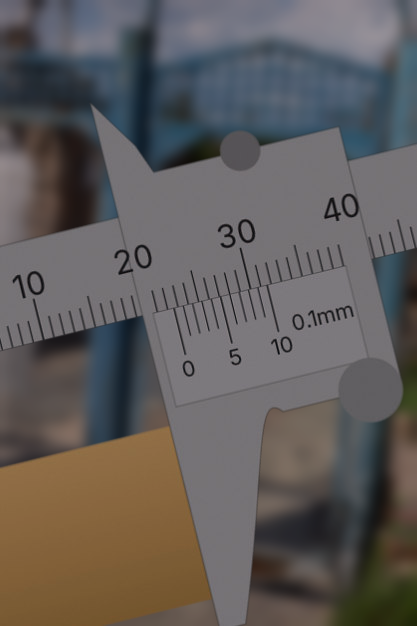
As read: **22.6** mm
